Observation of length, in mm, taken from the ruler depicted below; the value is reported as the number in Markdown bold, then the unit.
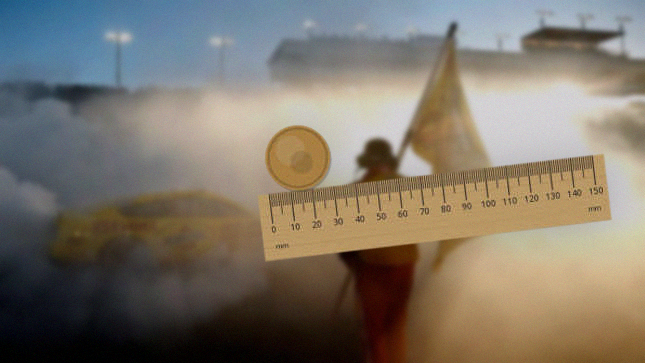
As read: **30** mm
